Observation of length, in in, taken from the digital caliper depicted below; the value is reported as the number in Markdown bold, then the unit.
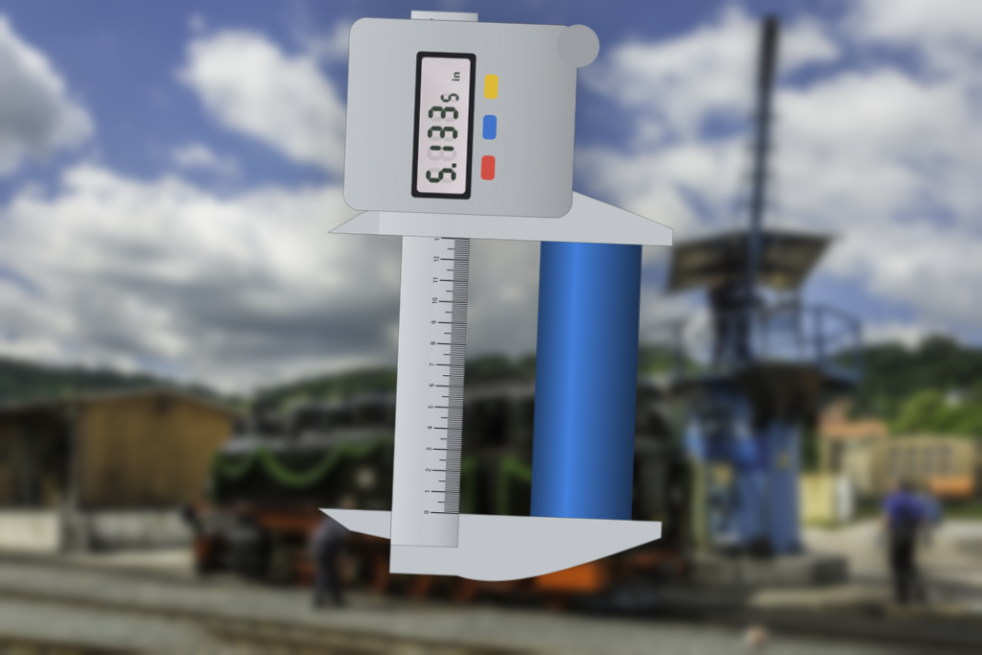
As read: **5.1335** in
